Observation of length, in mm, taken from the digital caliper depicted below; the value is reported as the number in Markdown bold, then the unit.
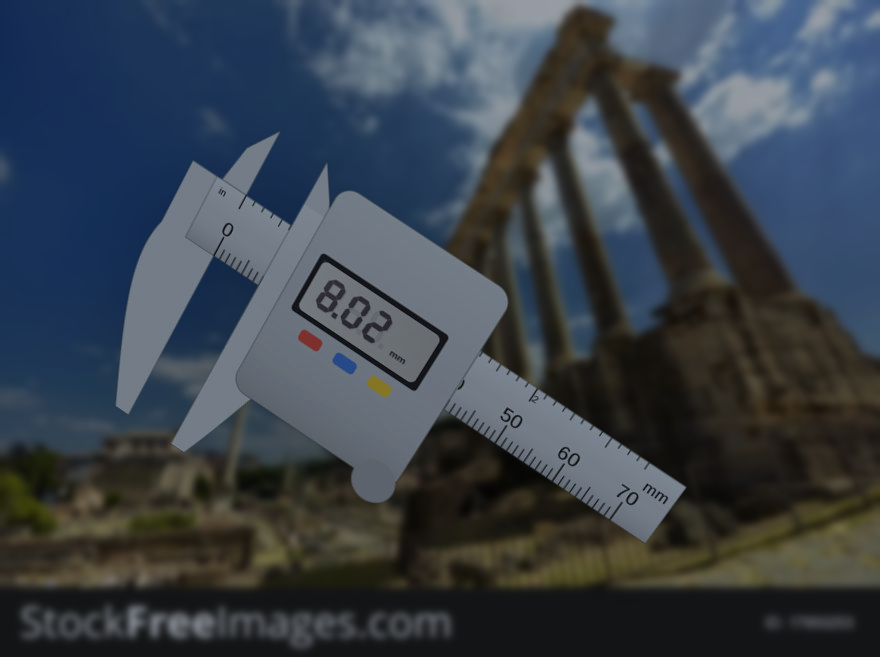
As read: **8.02** mm
